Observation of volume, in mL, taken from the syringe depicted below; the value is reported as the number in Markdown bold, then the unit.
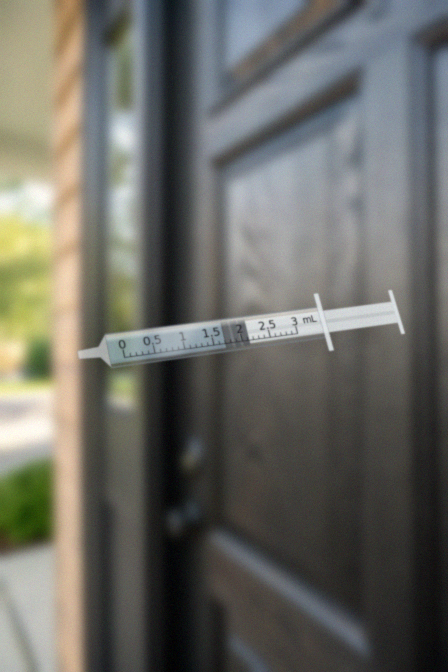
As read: **1.7** mL
